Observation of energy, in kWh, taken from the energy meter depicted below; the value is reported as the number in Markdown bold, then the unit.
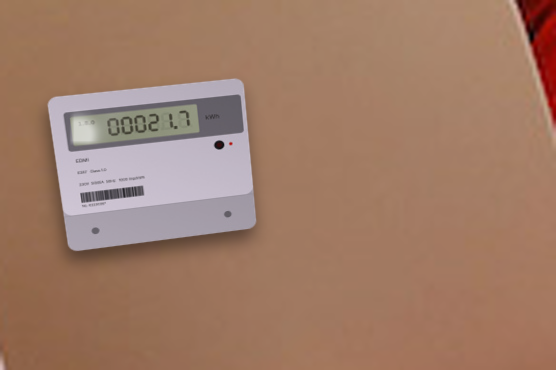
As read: **21.7** kWh
